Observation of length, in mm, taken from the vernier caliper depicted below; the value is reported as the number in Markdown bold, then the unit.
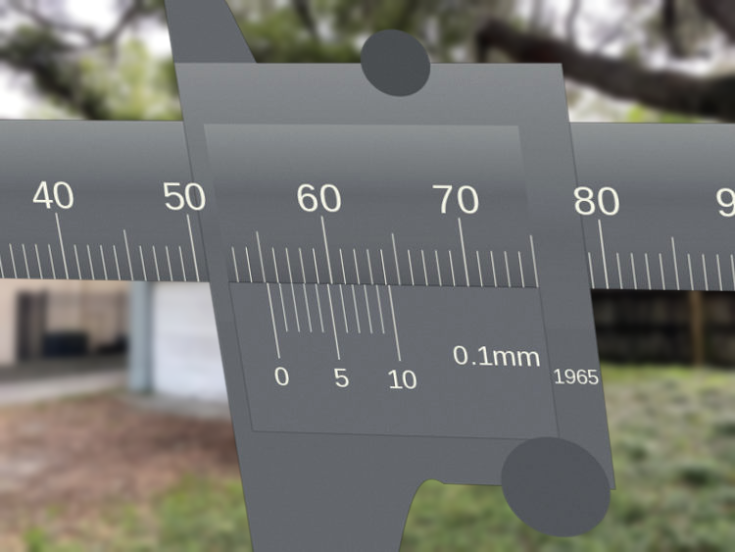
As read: **55.2** mm
